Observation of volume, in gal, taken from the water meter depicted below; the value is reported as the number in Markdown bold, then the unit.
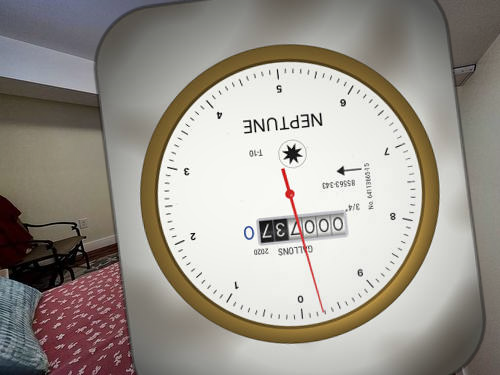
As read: **7369.7** gal
